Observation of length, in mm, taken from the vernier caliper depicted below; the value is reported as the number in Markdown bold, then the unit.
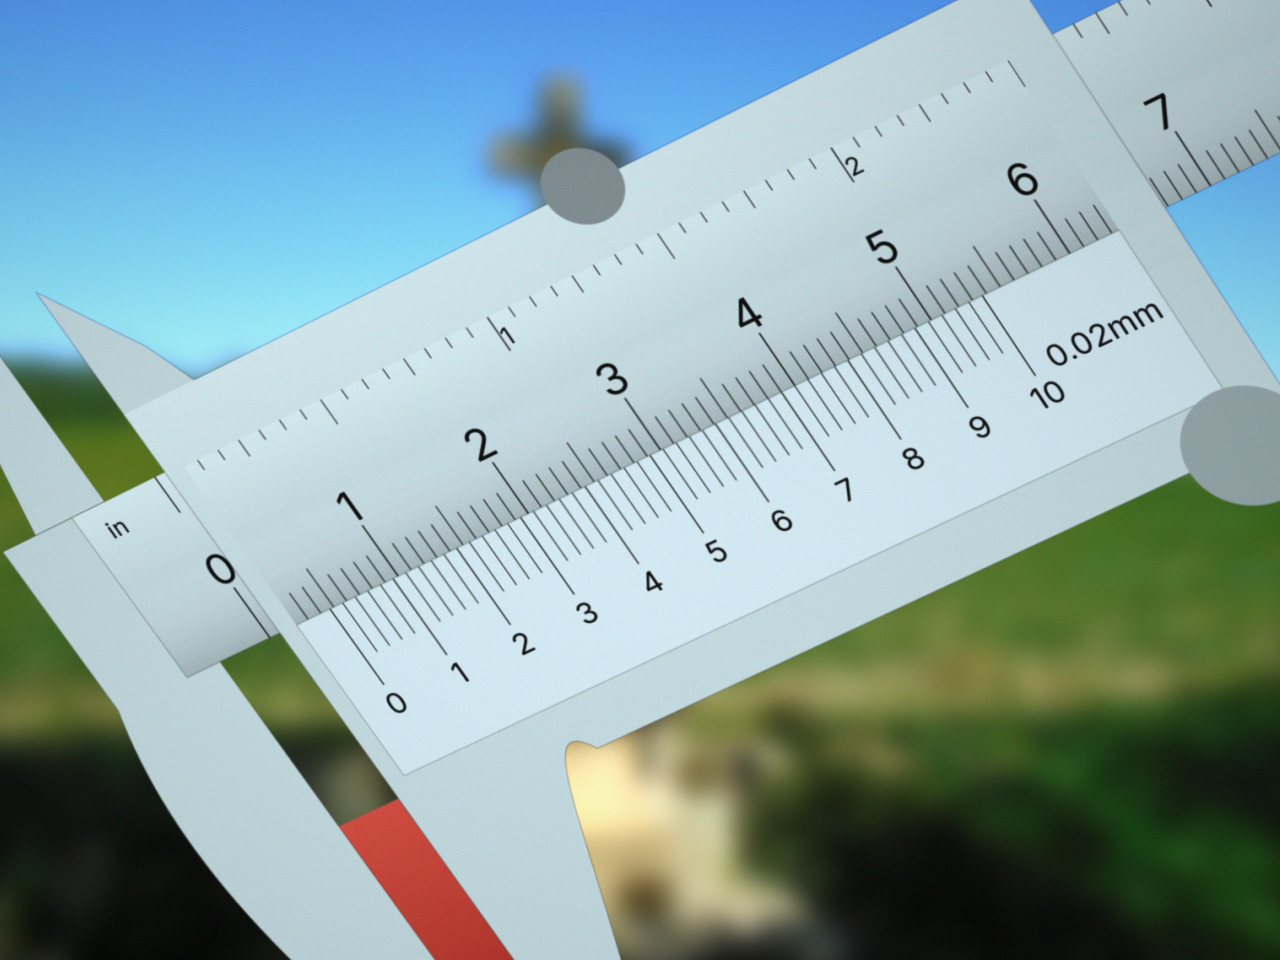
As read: **4.7** mm
